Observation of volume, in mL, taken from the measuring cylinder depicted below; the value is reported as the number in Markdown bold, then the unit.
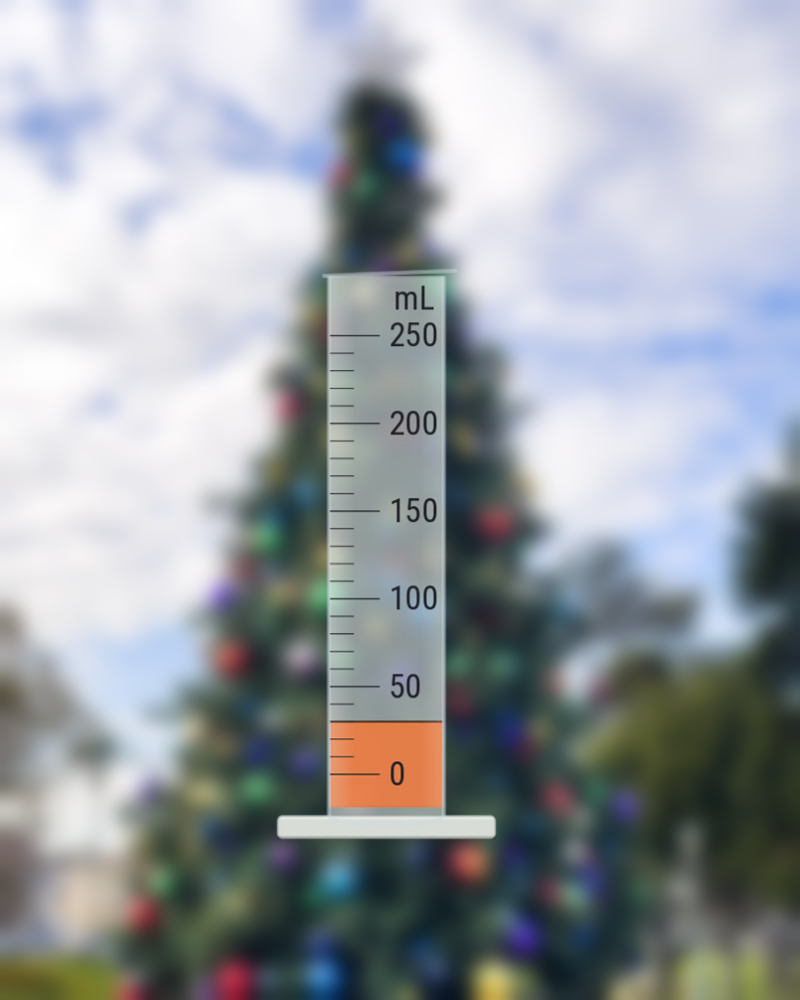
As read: **30** mL
